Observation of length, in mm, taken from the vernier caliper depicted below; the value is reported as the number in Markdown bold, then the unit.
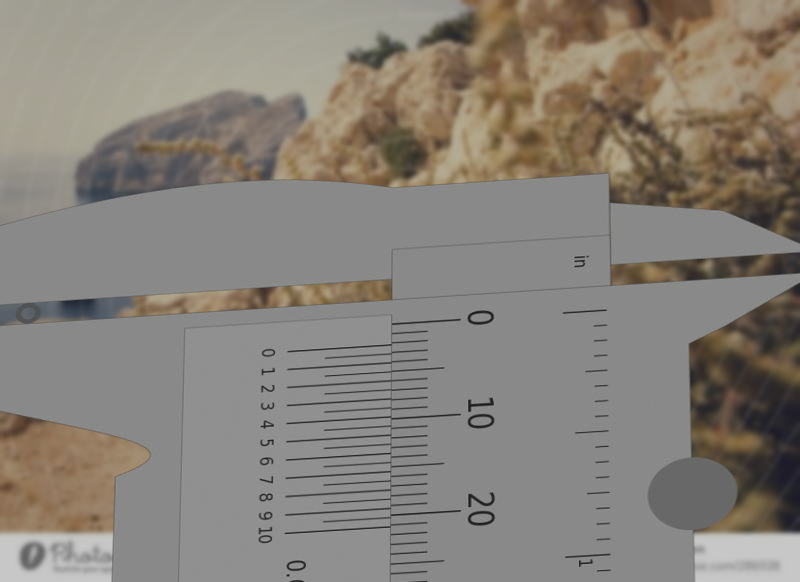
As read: **2.2** mm
